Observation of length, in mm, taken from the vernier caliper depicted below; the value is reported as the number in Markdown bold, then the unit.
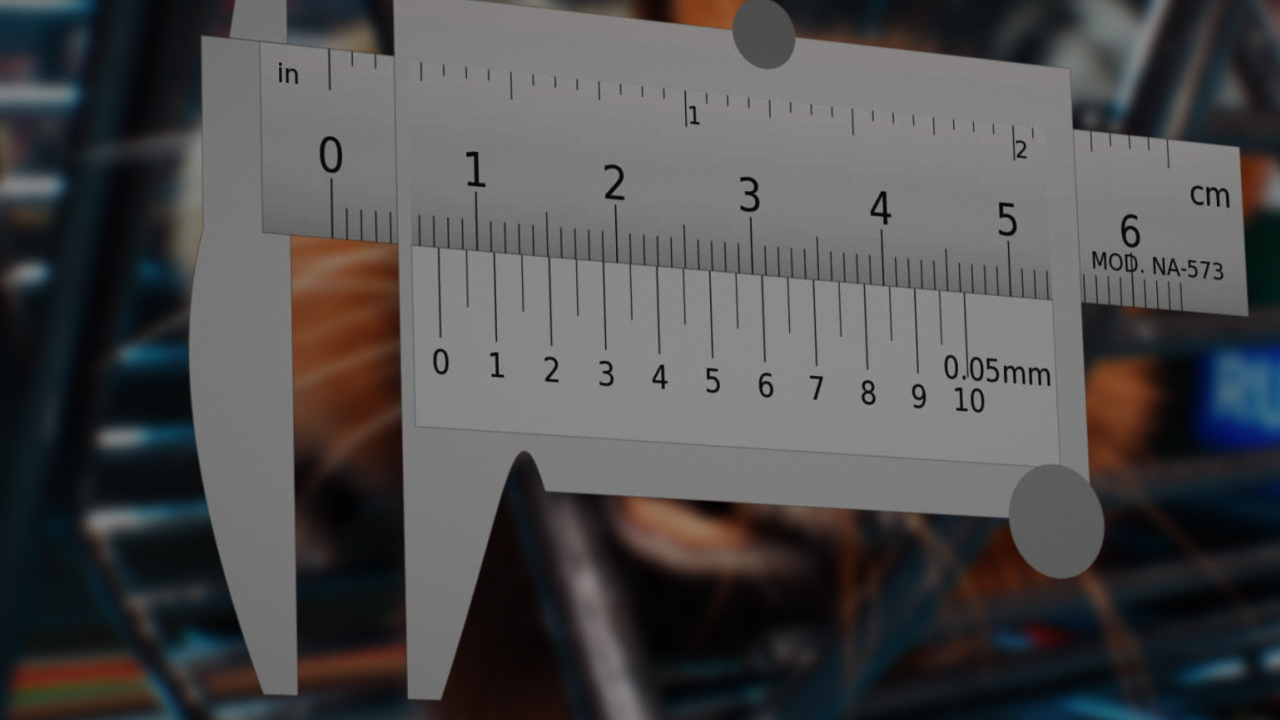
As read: **7.3** mm
